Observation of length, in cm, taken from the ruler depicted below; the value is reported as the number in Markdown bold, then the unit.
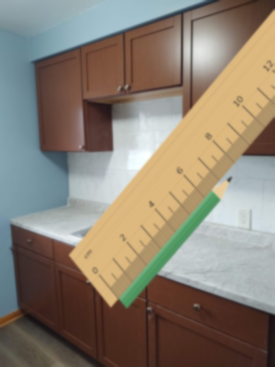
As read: **7.5** cm
